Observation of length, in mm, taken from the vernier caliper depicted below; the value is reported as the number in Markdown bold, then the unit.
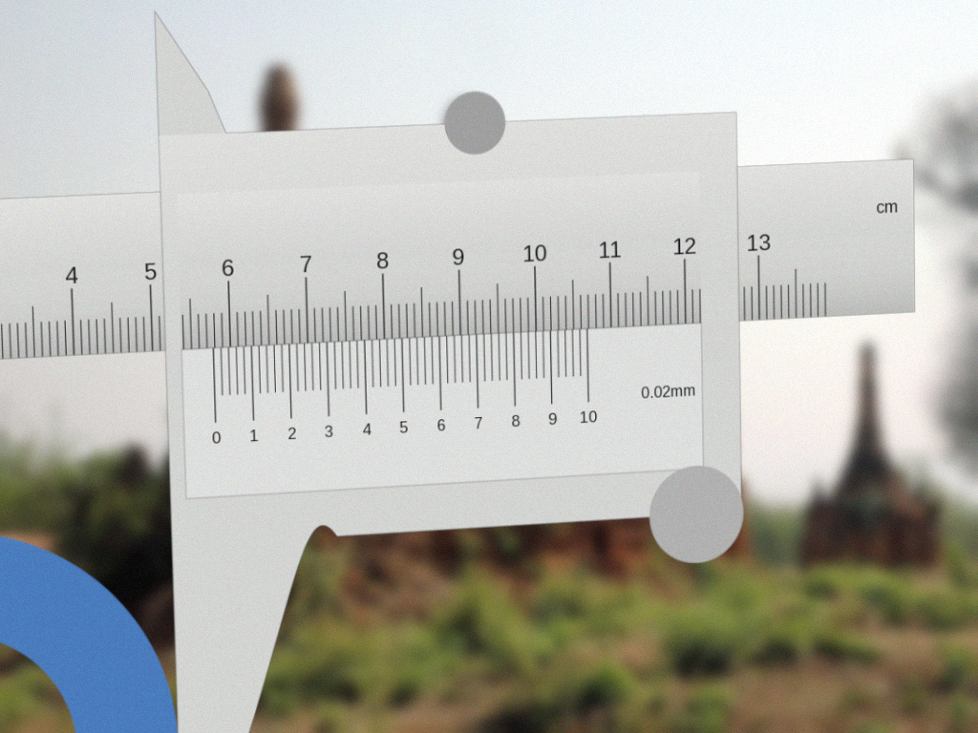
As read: **57.8** mm
